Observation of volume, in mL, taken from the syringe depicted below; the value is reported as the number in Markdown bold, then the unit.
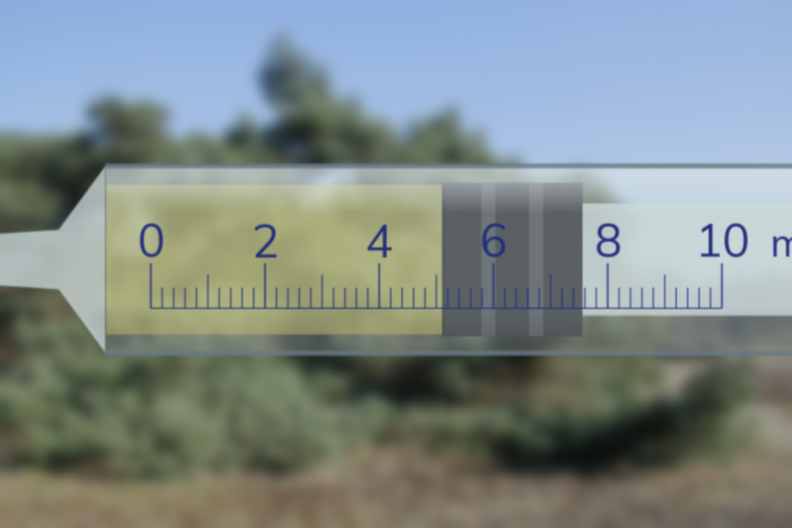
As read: **5.1** mL
